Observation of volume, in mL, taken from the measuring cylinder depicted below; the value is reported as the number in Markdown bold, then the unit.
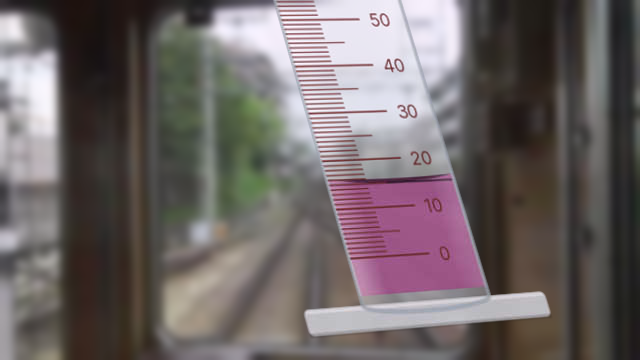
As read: **15** mL
